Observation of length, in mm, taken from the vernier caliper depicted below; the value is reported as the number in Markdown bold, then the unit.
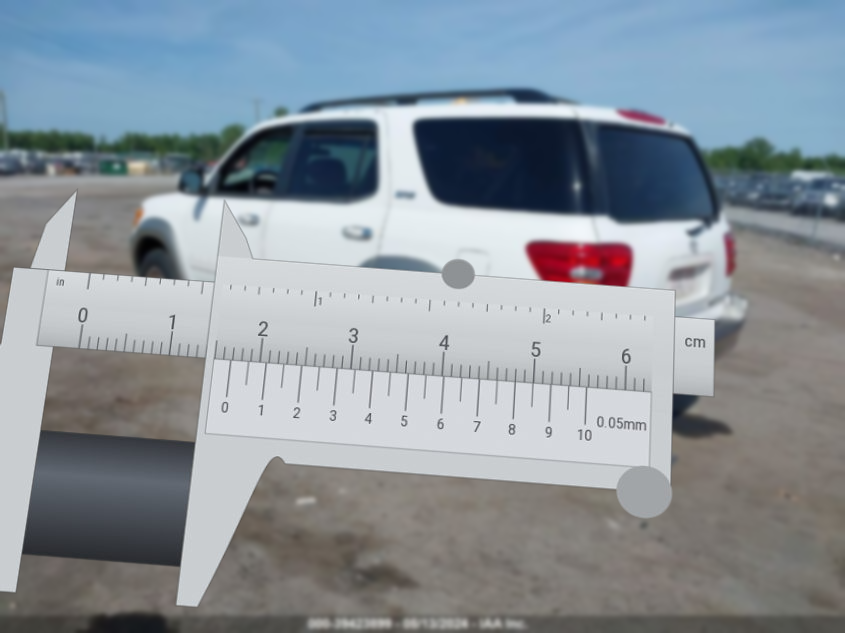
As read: **16.8** mm
